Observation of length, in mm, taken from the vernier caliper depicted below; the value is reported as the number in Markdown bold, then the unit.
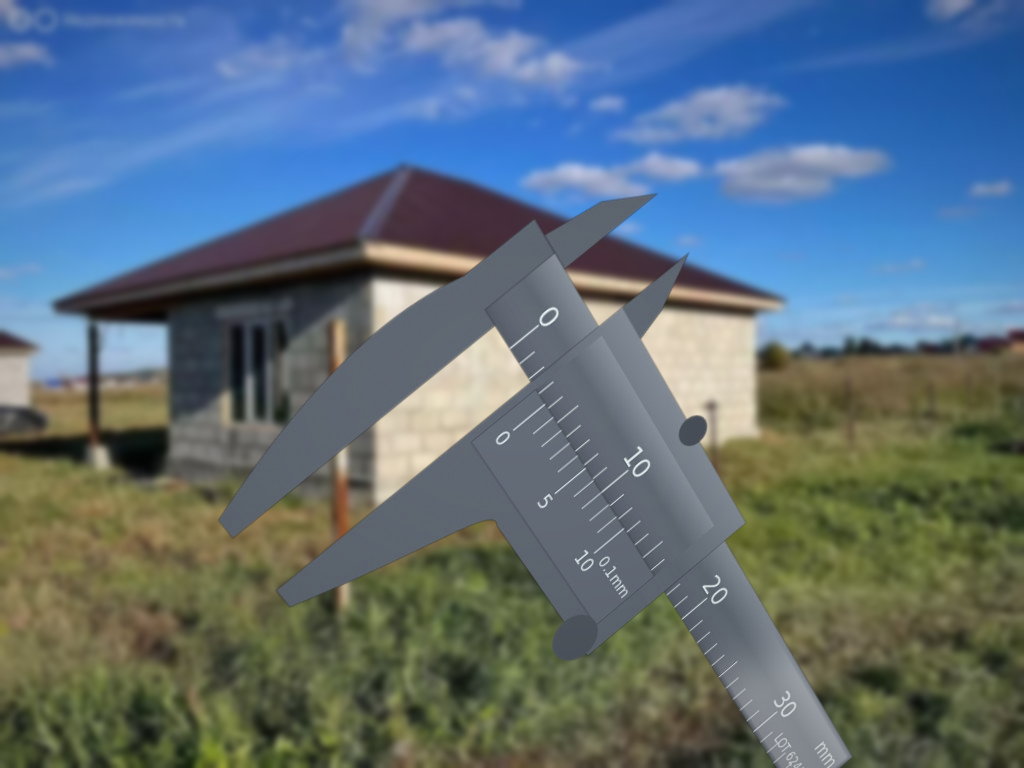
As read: **3.7** mm
